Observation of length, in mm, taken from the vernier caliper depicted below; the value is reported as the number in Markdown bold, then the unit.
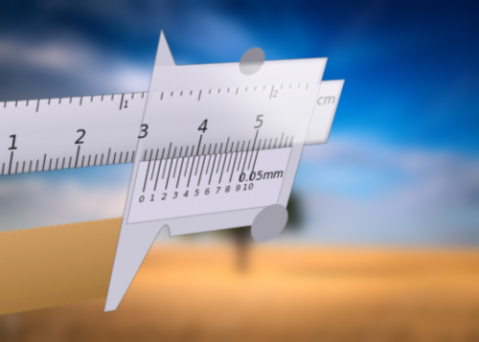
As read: **32.0** mm
